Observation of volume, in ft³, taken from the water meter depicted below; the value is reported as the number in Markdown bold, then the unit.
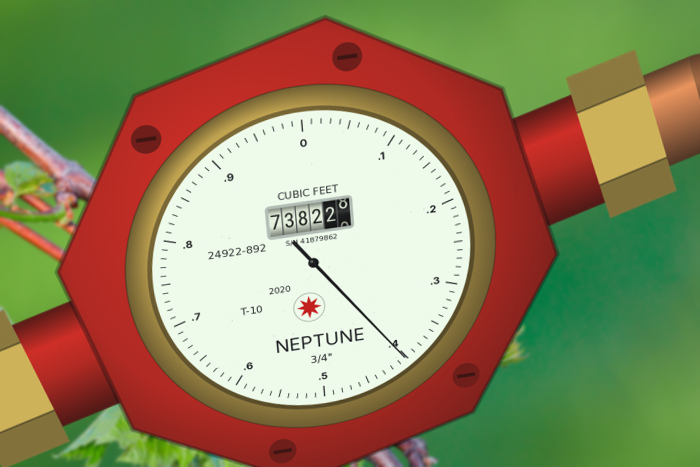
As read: **738228.40** ft³
